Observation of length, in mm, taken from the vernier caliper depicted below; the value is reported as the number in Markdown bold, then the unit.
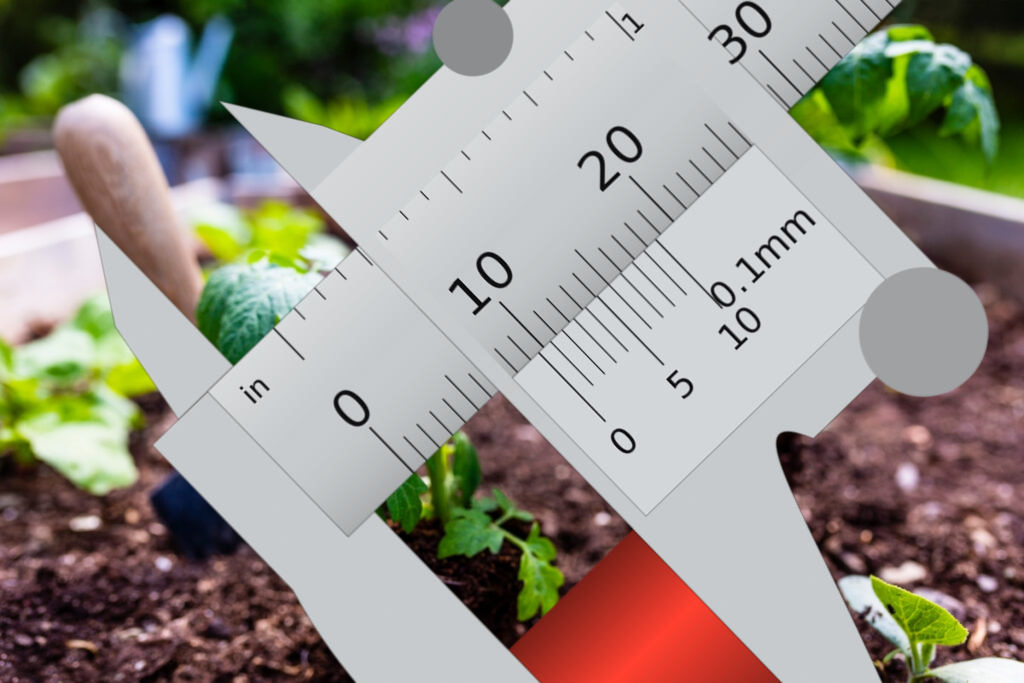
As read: **9.6** mm
